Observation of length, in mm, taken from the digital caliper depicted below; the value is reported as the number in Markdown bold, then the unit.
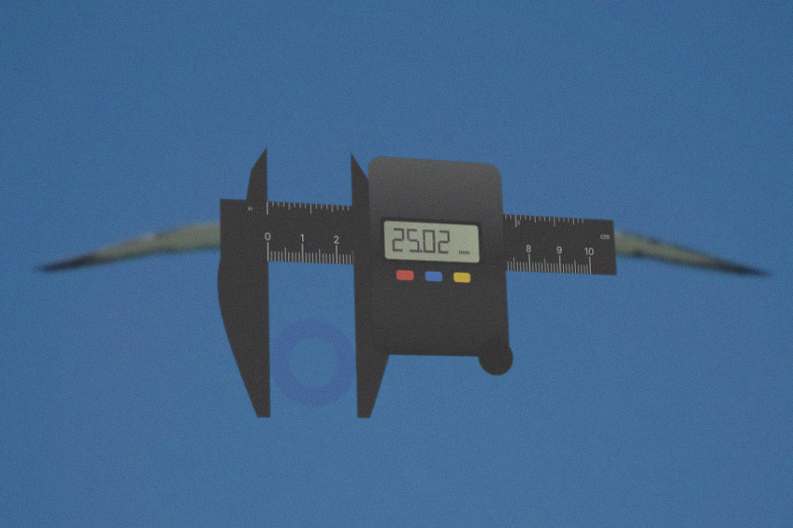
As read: **25.02** mm
